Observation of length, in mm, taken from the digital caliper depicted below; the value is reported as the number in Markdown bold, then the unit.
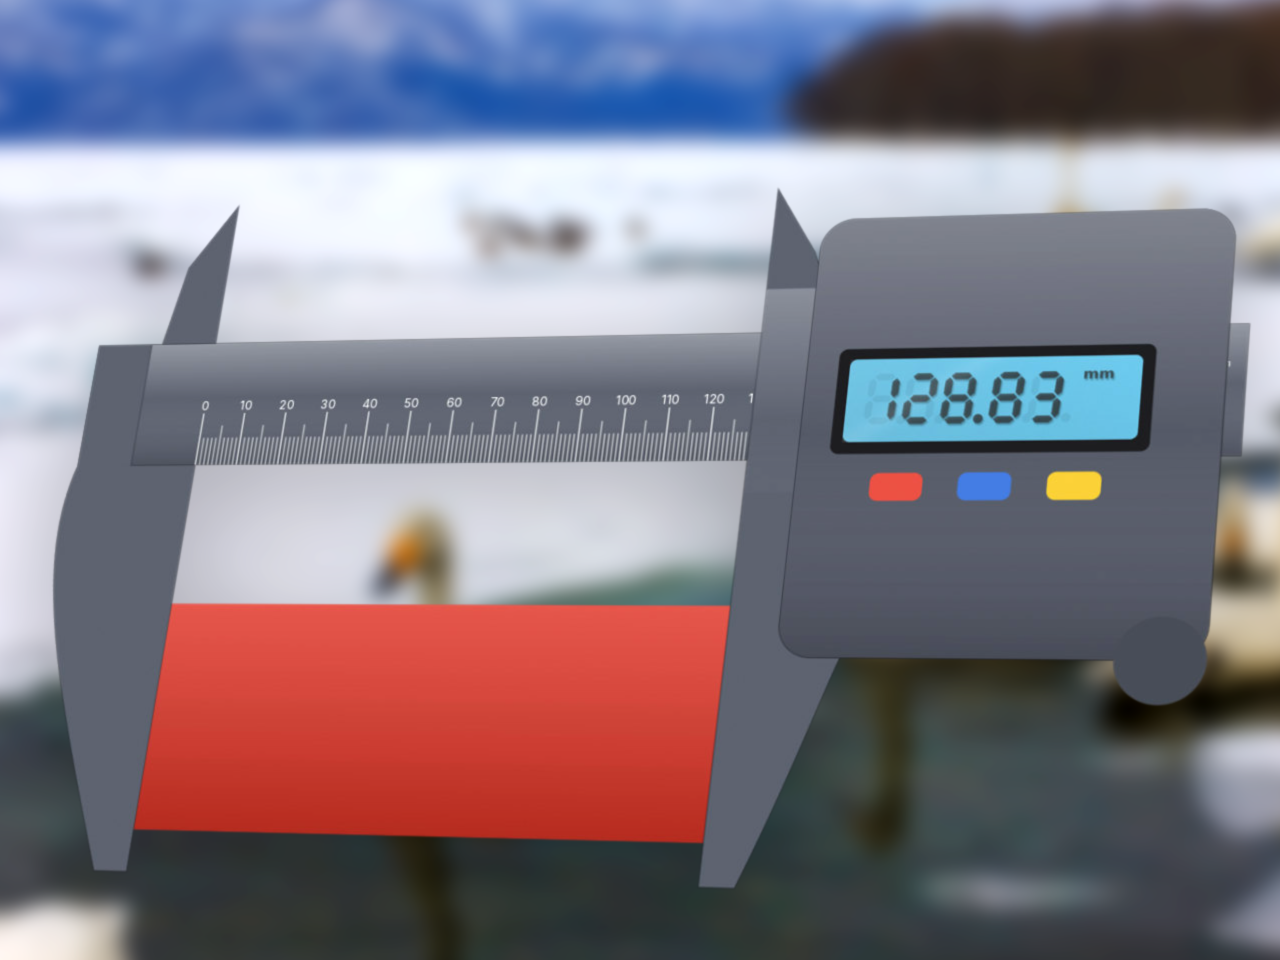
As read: **128.83** mm
